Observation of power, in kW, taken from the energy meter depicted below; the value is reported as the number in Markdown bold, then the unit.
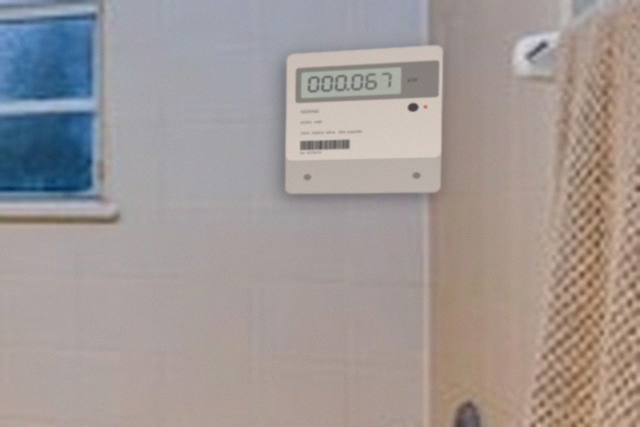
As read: **0.067** kW
